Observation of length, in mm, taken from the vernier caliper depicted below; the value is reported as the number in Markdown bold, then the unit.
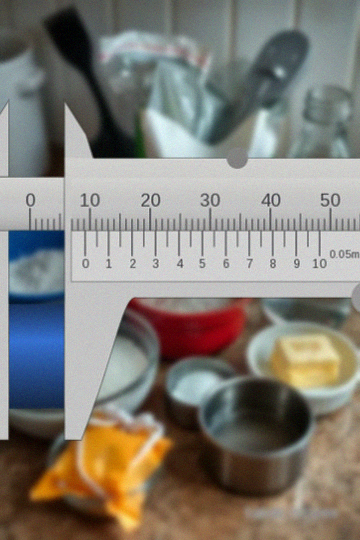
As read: **9.2** mm
